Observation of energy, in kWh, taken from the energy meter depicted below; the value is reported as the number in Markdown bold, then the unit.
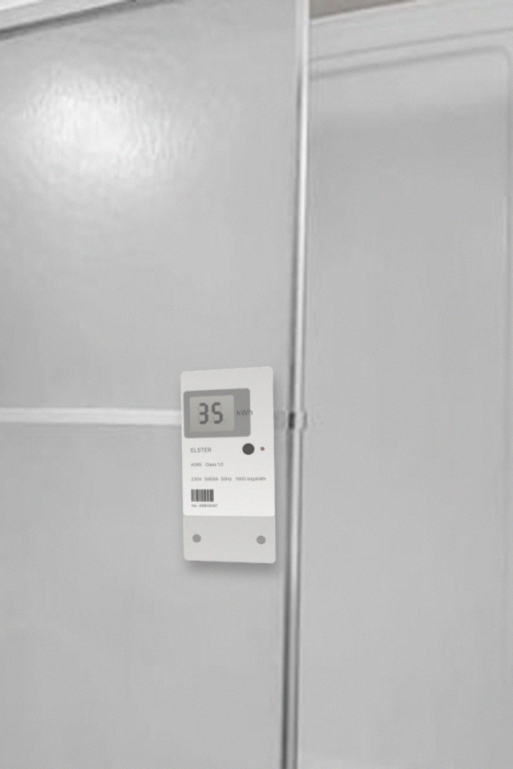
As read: **35** kWh
